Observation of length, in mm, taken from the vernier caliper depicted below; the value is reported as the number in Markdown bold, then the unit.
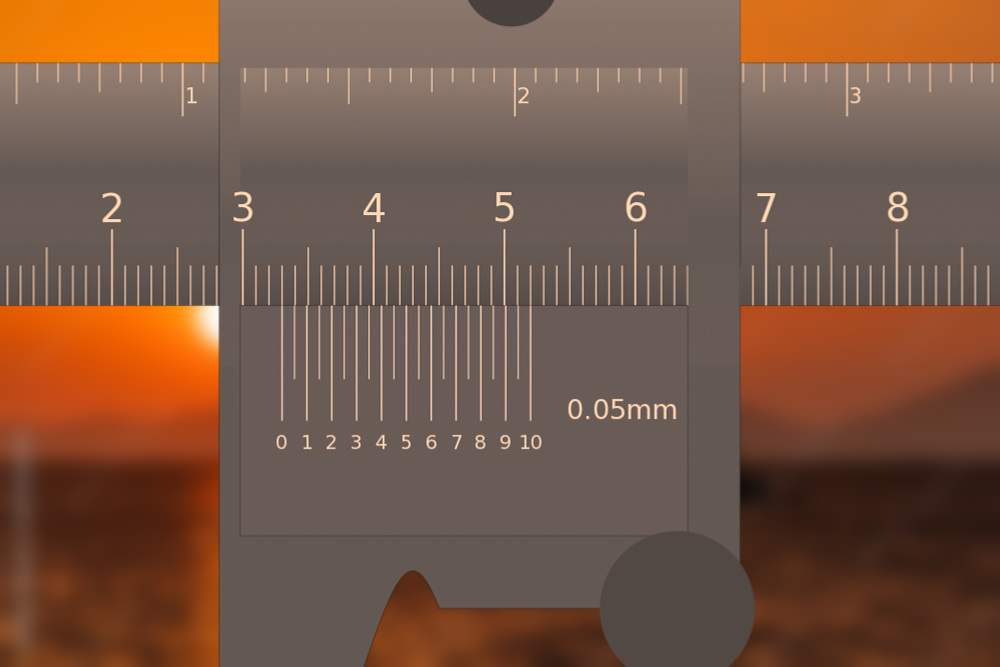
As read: **33.0** mm
